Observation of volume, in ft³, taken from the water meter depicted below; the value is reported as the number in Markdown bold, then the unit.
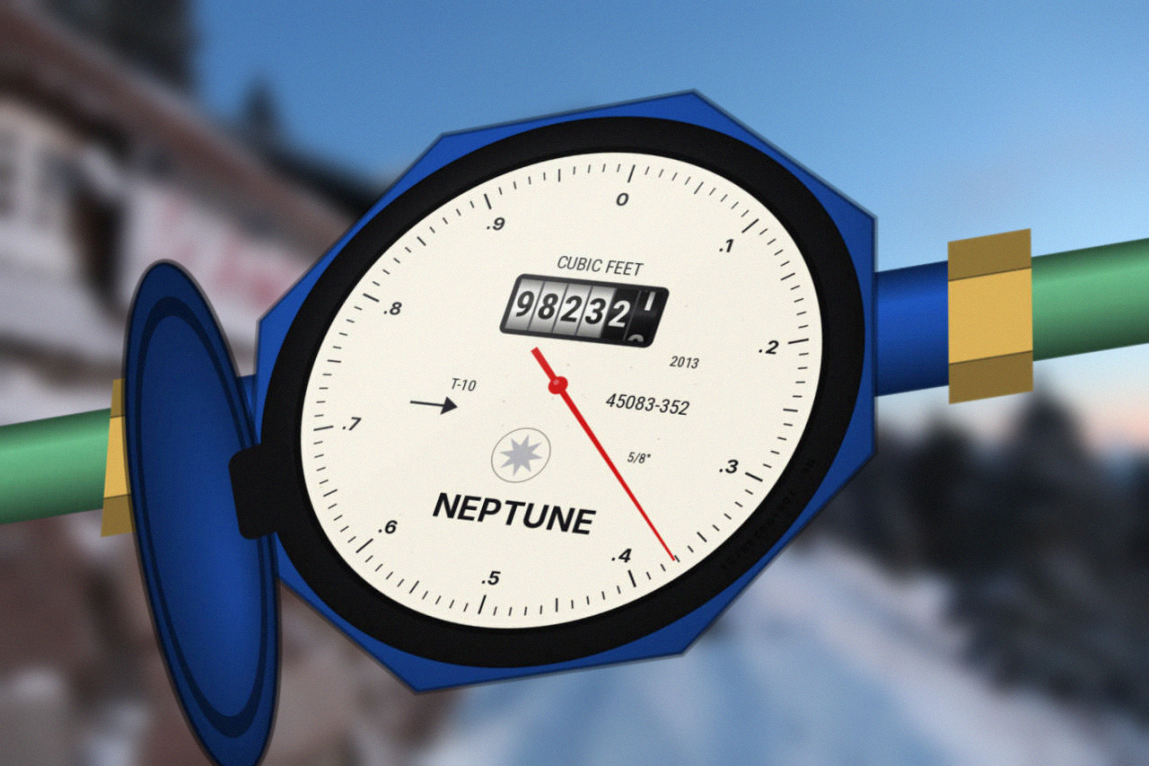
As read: **982321.37** ft³
